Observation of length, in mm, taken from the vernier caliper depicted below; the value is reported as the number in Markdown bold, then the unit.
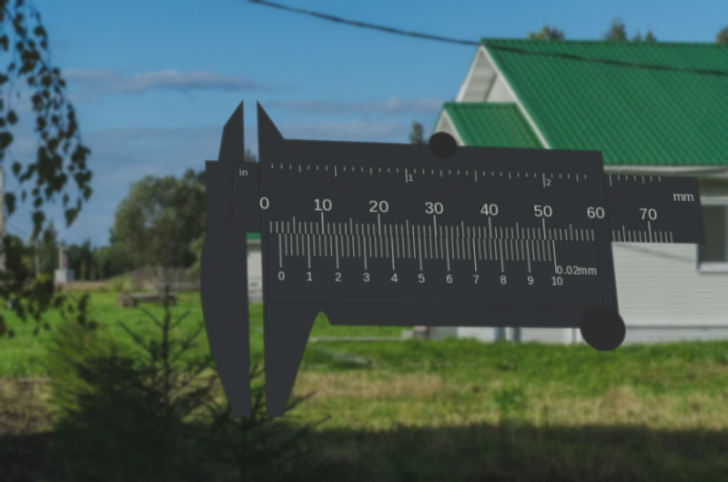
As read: **2.5** mm
